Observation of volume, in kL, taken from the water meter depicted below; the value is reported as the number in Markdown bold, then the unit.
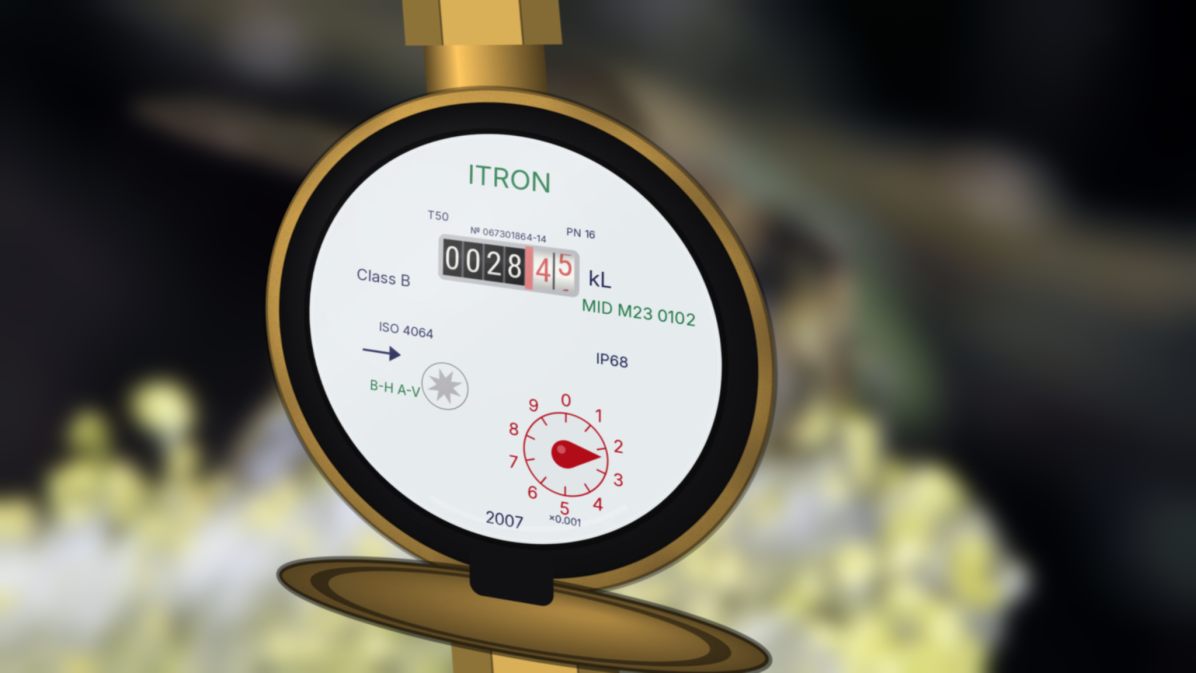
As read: **28.452** kL
